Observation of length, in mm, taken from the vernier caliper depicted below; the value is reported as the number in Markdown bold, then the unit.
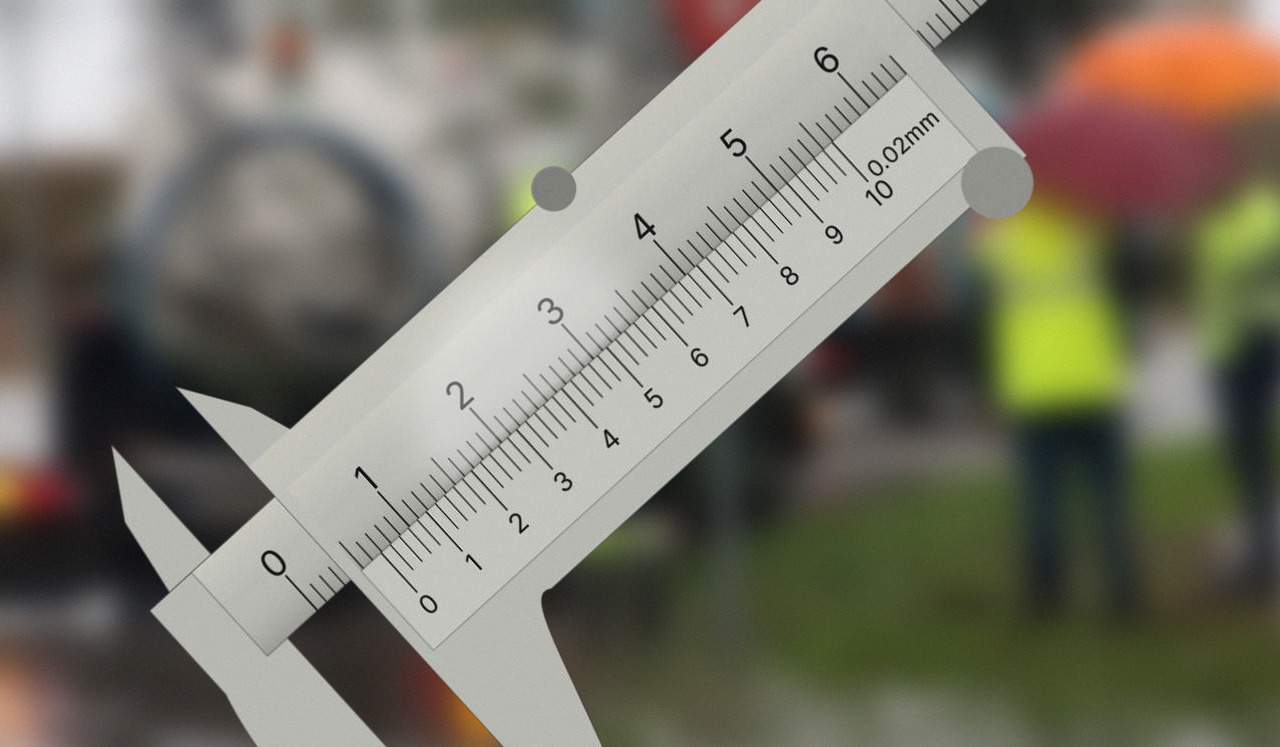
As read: **6.9** mm
